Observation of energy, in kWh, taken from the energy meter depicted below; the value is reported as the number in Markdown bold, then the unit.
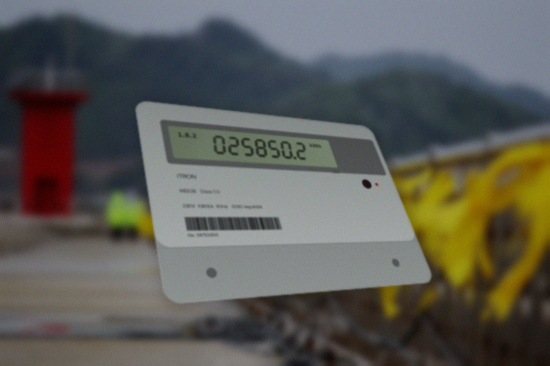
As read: **25850.2** kWh
